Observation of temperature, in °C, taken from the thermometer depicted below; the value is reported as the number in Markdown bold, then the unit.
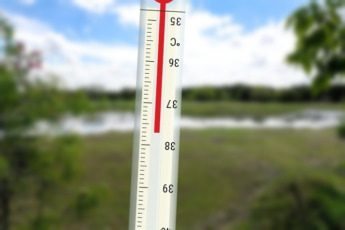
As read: **37.7** °C
